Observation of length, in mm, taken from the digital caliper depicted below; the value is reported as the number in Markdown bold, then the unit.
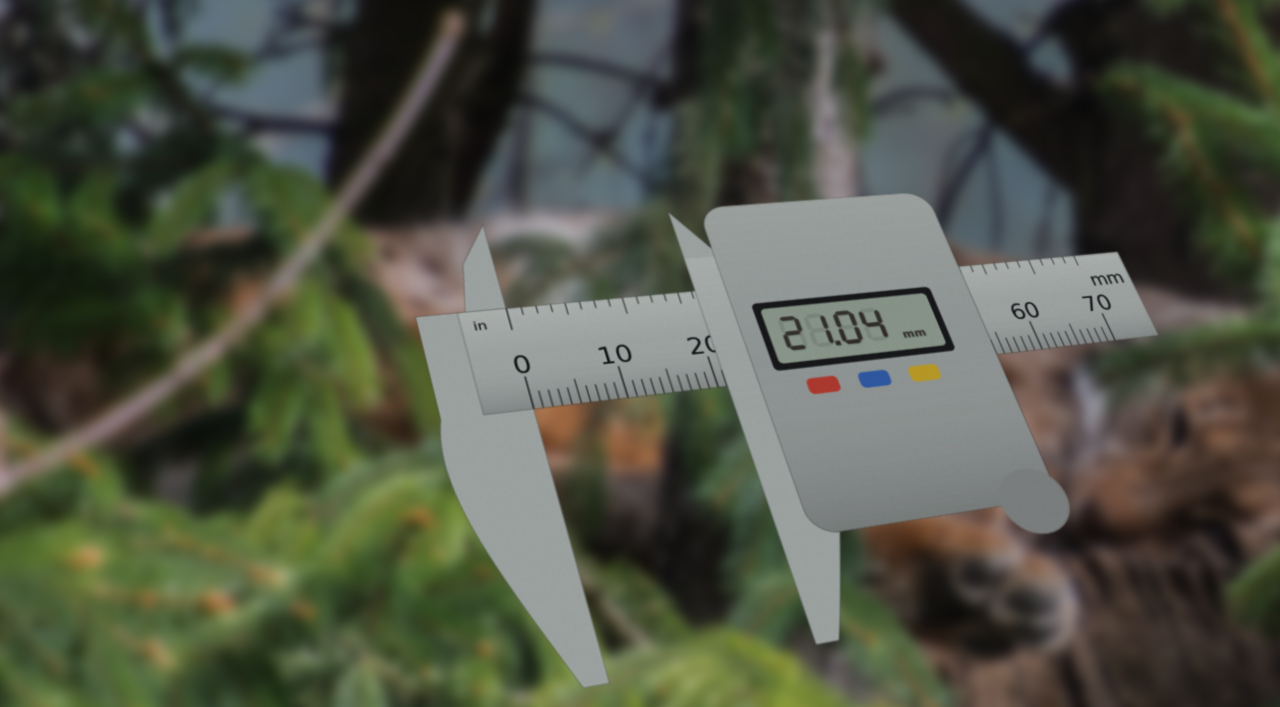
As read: **21.04** mm
